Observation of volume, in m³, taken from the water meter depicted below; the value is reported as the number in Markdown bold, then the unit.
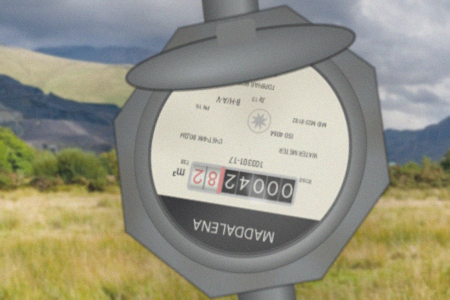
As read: **42.82** m³
